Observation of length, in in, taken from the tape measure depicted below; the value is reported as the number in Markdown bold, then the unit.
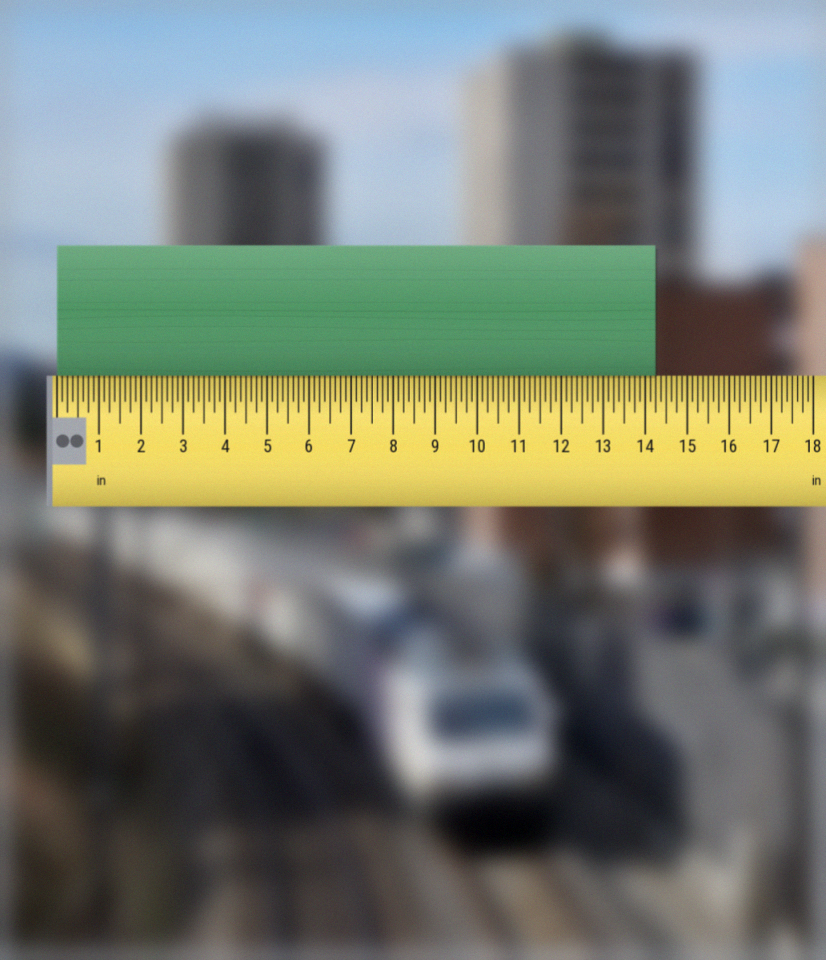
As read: **14.25** in
